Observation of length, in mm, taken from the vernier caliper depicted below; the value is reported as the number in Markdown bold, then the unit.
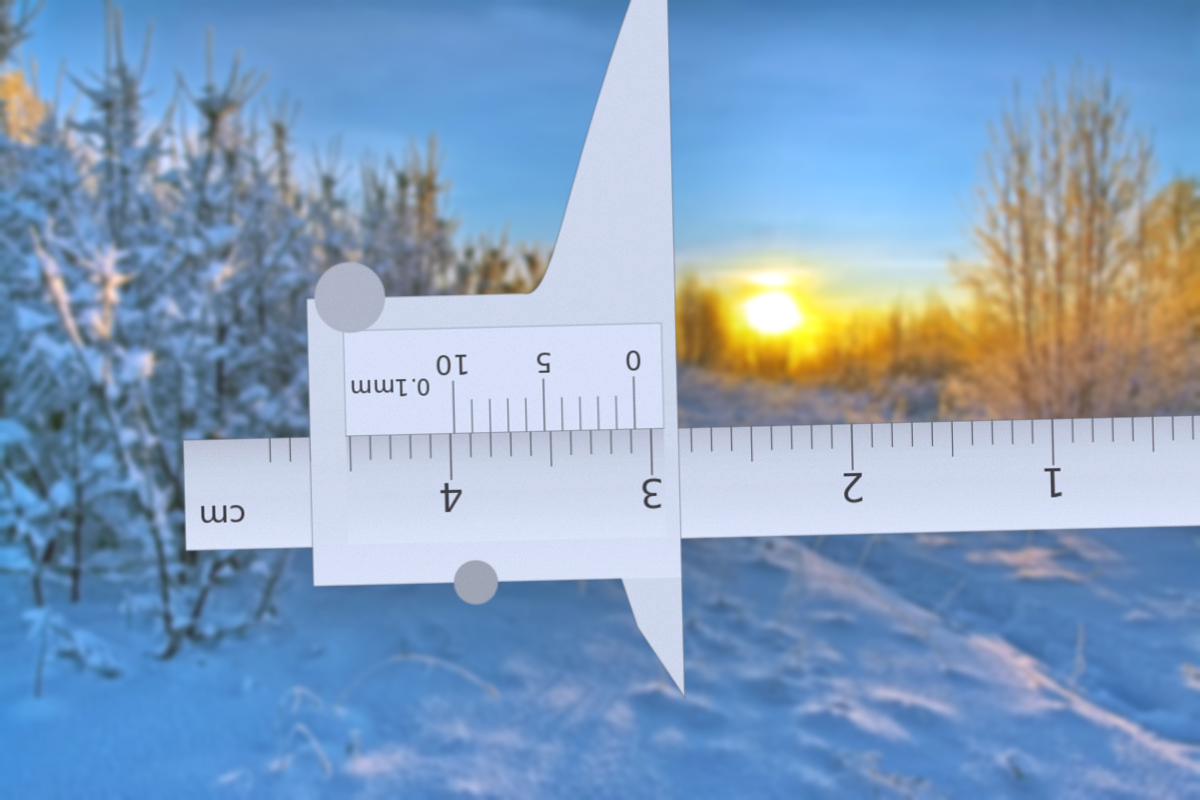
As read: **30.8** mm
